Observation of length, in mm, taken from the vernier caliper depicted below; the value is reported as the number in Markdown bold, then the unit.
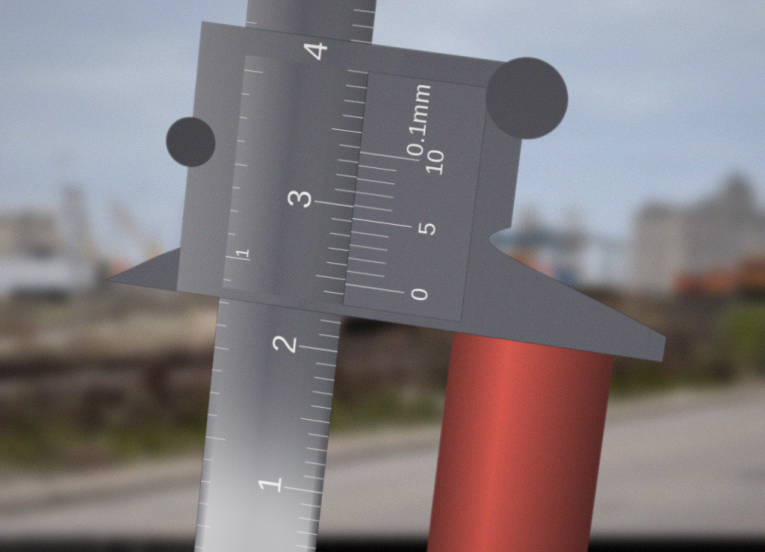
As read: **24.7** mm
